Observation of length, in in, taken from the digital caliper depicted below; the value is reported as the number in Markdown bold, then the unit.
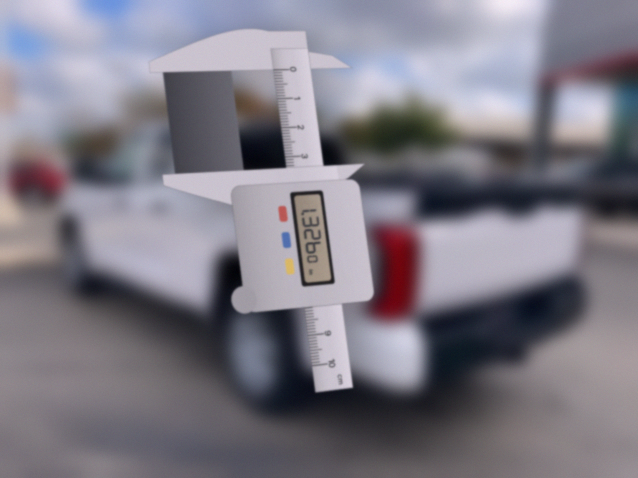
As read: **1.3260** in
